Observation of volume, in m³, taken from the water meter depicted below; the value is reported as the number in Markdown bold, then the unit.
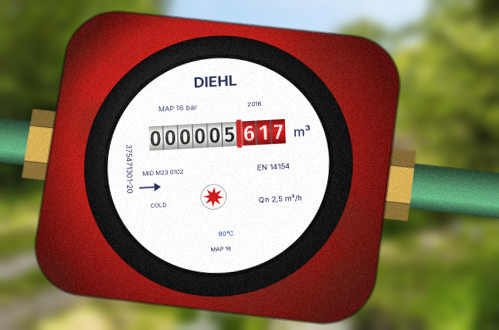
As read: **5.617** m³
